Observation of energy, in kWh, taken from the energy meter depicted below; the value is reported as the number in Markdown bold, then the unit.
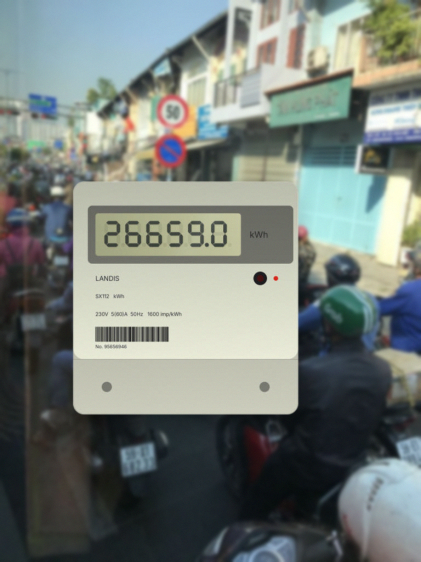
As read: **26659.0** kWh
